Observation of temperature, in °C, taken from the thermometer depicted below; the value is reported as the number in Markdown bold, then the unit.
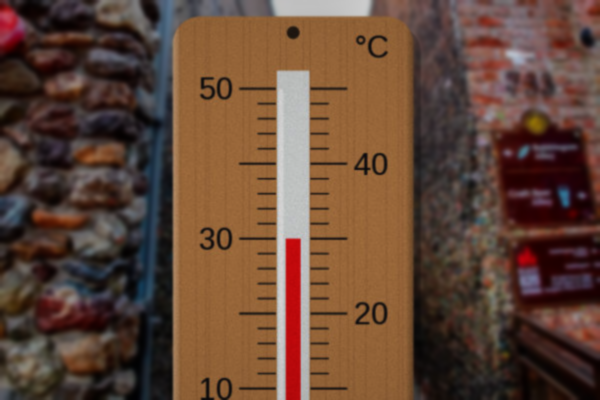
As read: **30** °C
